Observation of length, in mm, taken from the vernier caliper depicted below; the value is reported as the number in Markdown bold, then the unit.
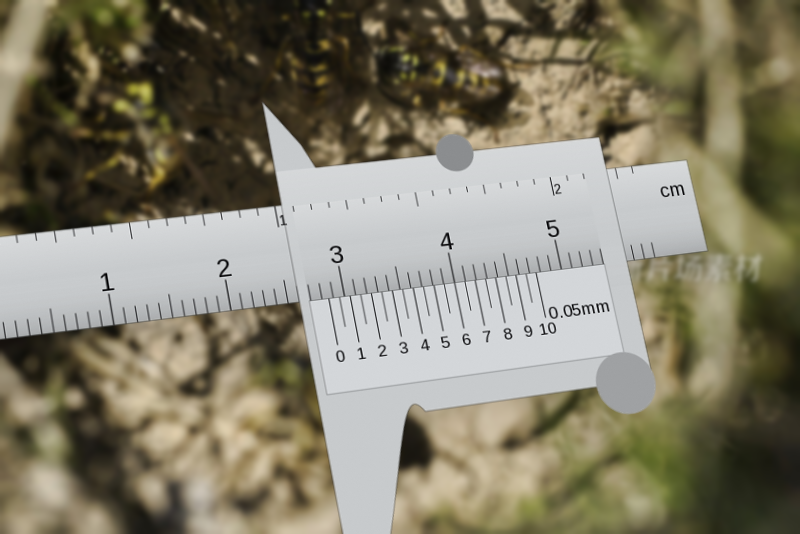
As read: **28.6** mm
